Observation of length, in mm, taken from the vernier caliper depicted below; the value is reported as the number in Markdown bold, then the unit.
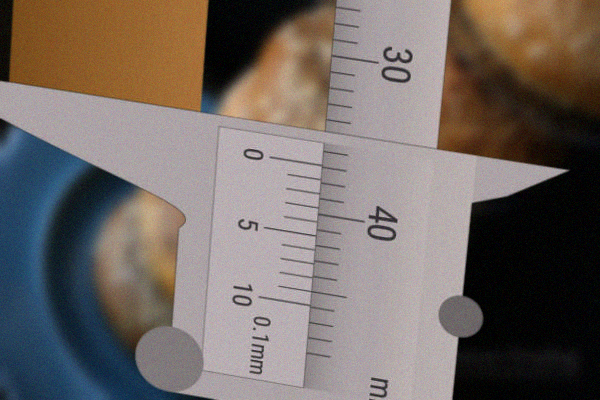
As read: **36.9** mm
